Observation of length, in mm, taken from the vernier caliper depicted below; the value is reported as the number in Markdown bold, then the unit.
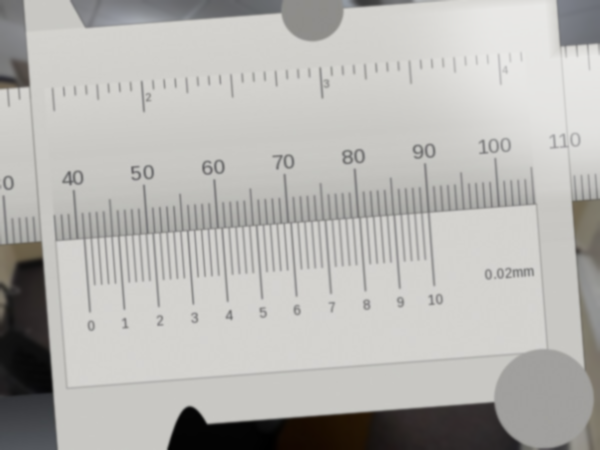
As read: **41.0** mm
